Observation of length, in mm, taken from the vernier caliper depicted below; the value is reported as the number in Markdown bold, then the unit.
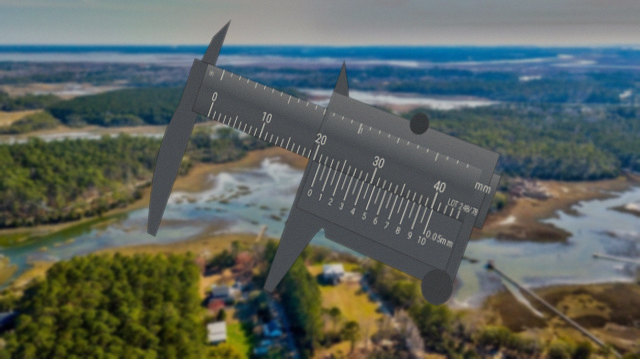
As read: **21.2** mm
